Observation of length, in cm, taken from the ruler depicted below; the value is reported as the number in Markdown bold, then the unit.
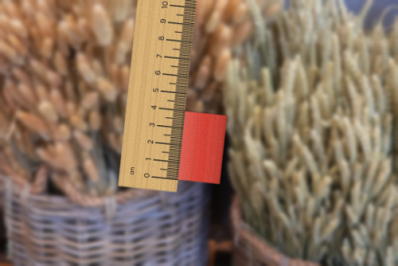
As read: **4** cm
